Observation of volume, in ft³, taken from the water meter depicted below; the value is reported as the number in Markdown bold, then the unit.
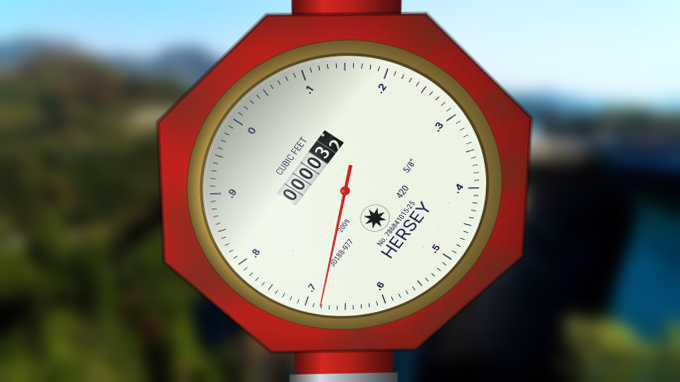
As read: **31.68** ft³
